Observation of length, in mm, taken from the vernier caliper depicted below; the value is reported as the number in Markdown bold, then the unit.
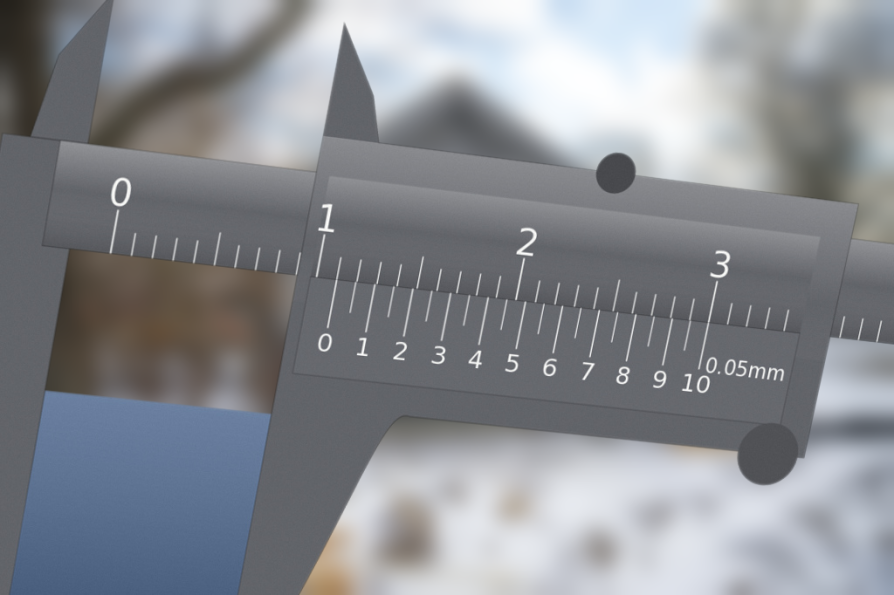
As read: **11.0** mm
